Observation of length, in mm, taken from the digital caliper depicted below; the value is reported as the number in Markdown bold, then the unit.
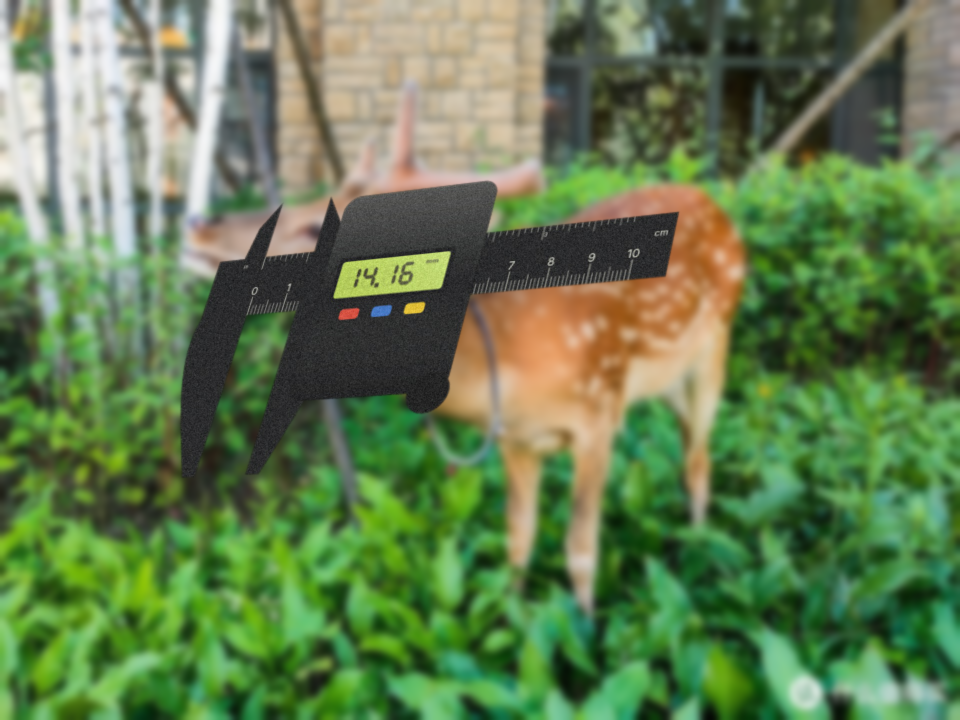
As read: **14.16** mm
